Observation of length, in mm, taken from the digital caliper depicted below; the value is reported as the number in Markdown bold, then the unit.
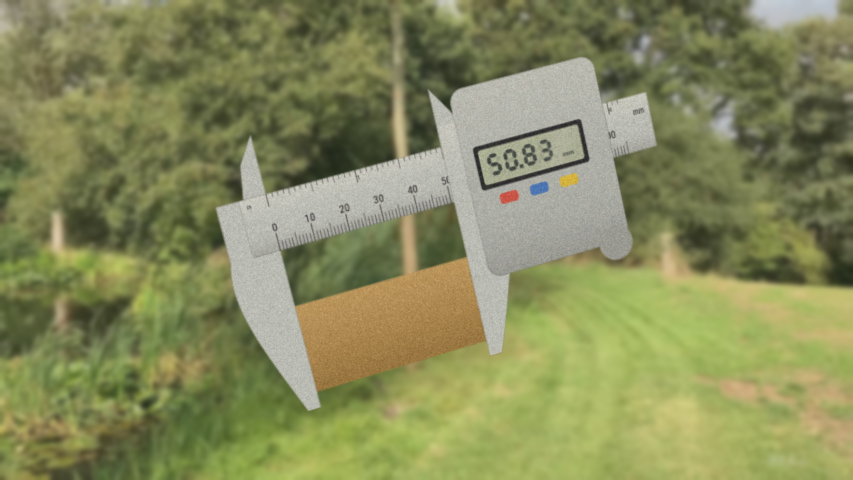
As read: **50.83** mm
